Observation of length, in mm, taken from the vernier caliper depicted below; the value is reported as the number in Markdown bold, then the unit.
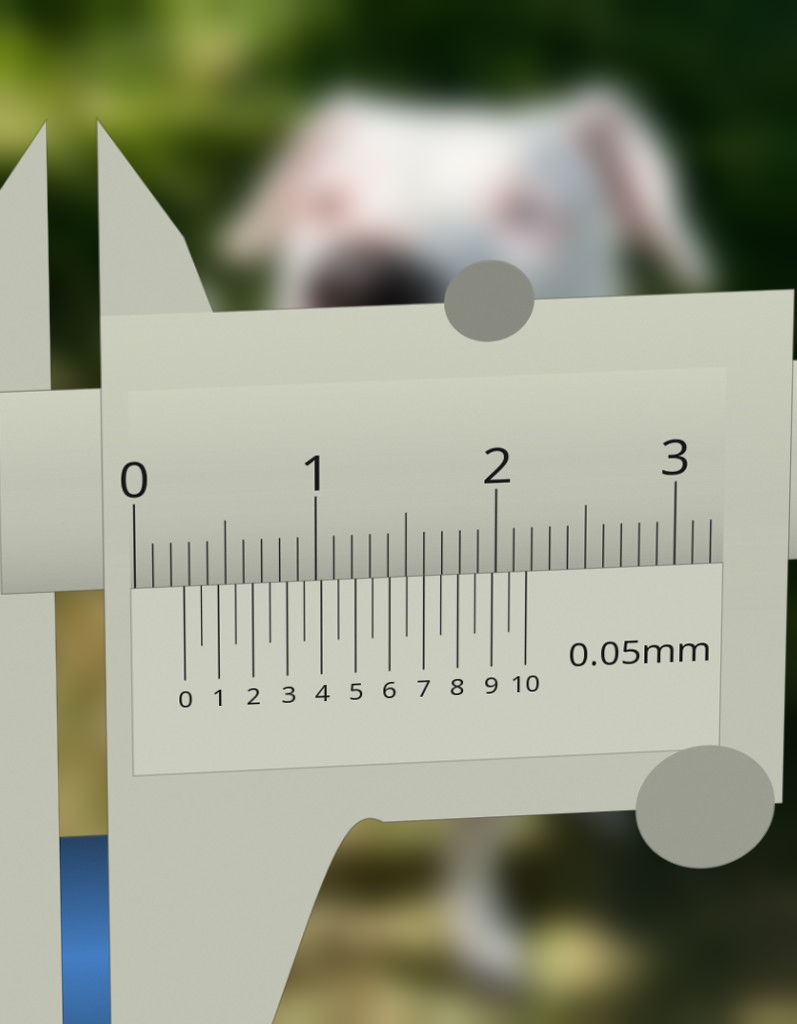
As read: **2.7** mm
